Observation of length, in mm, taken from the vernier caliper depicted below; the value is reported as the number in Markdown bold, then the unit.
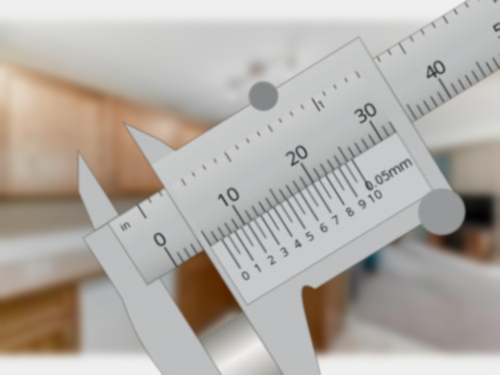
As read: **6.6** mm
